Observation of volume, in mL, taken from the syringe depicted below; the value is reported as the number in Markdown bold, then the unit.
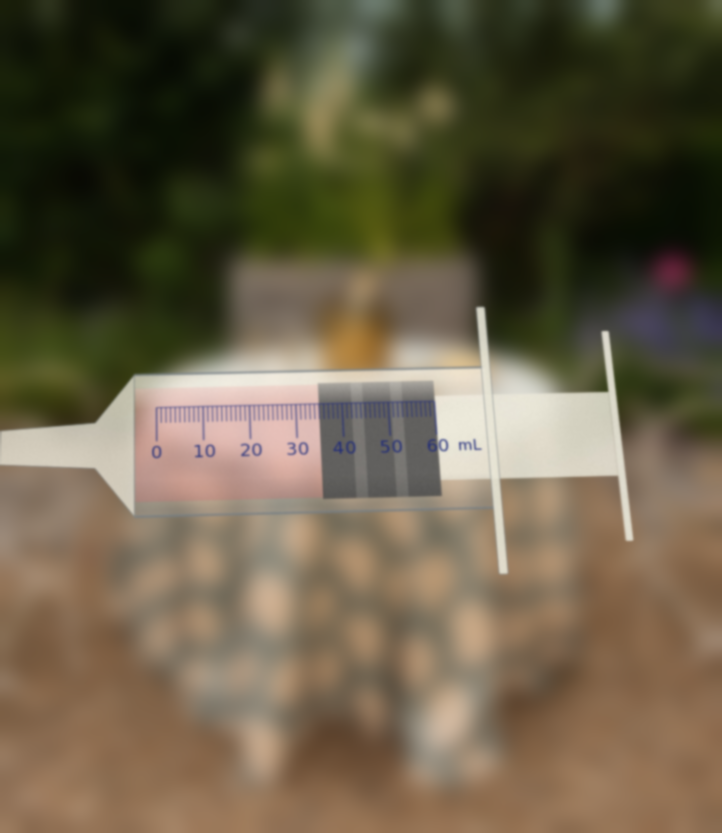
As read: **35** mL
